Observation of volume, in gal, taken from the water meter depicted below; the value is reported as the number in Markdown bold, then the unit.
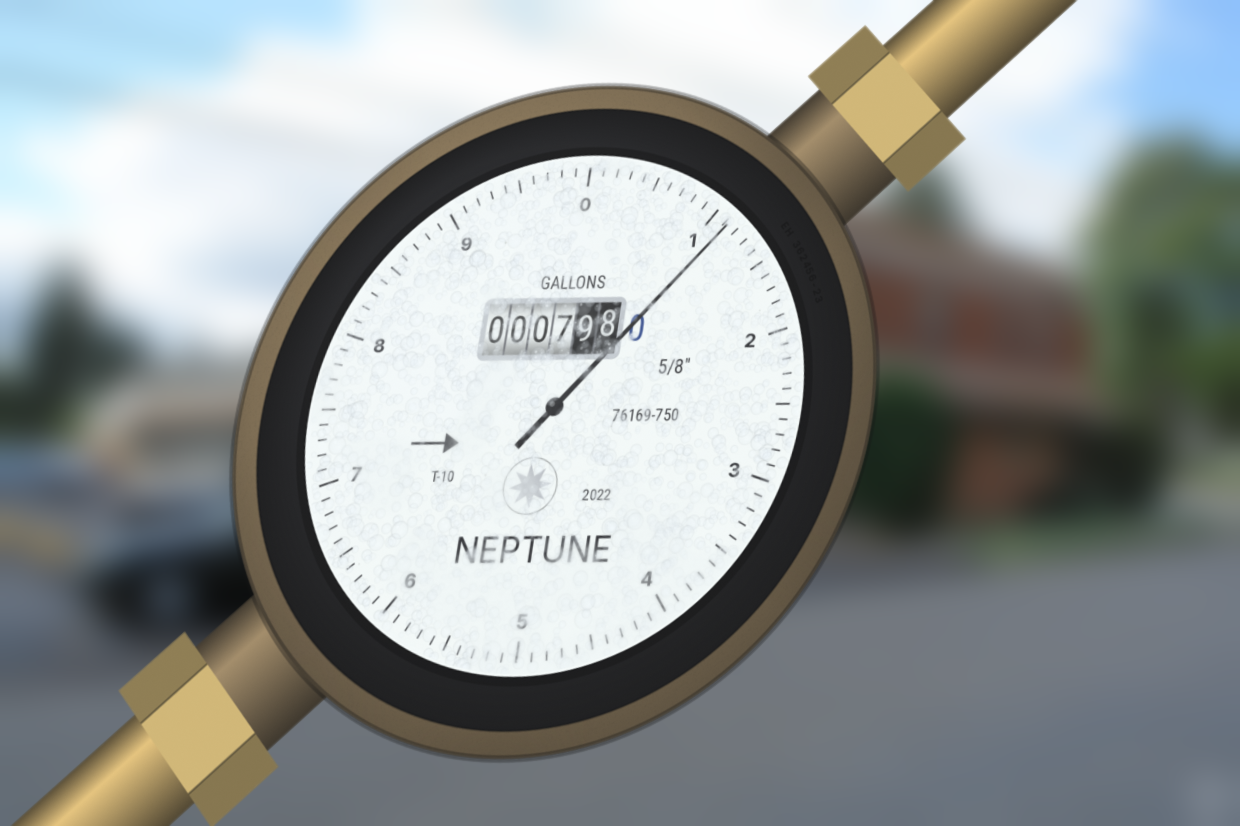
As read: **7981.1** gal
